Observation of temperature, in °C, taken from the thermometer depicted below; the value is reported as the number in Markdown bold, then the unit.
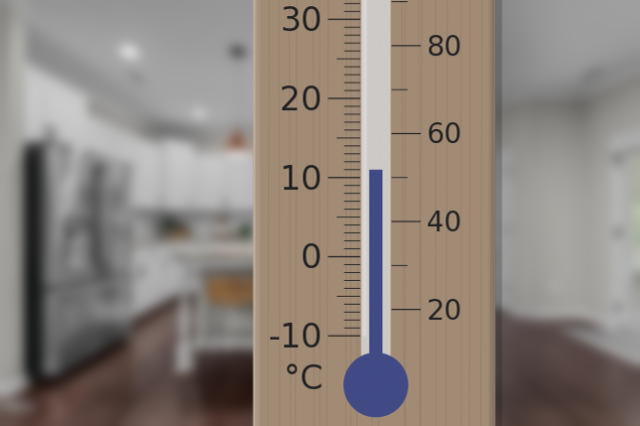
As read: **11** °C
